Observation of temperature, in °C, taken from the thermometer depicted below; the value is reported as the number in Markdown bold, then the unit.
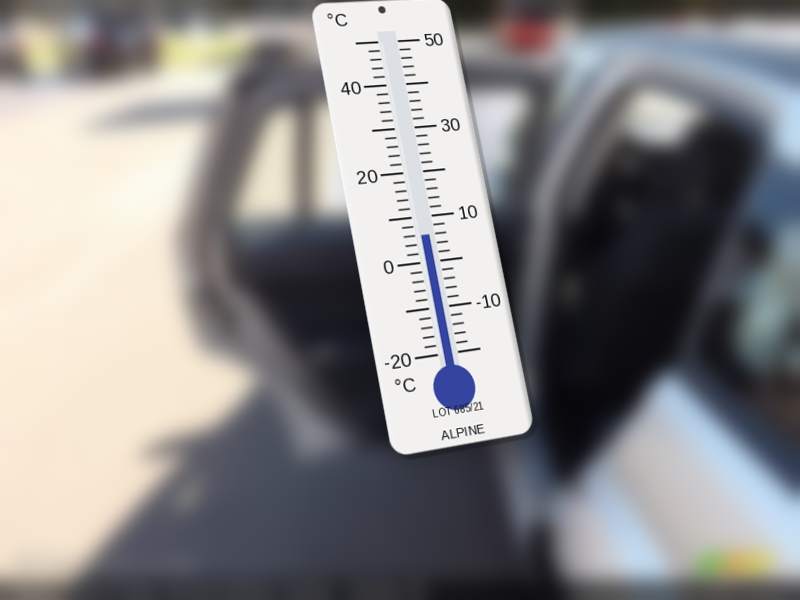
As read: **6** °C
